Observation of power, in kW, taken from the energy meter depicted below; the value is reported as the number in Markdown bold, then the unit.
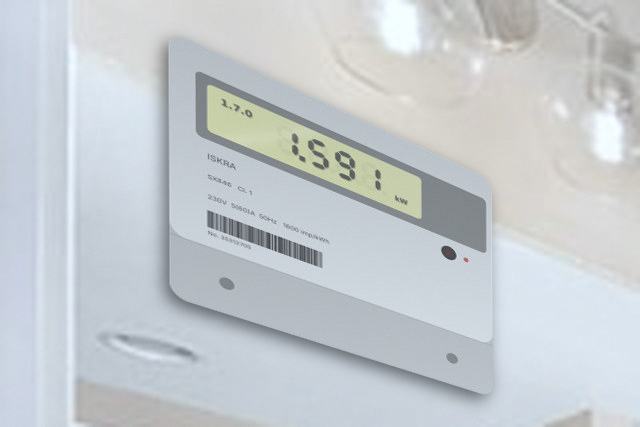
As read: **1.591** kW
